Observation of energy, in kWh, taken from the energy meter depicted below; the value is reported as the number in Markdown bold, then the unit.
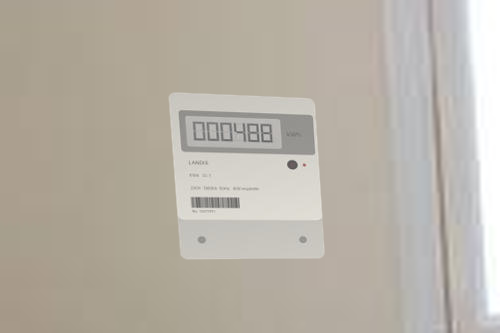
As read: **488** kWh
